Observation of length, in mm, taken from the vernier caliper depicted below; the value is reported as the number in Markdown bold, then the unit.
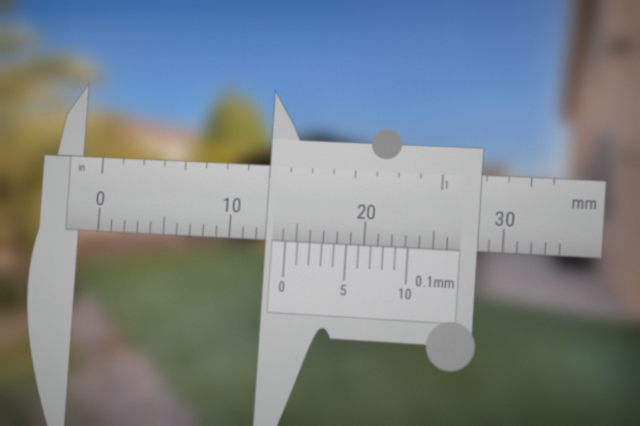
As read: **14.2** mm
